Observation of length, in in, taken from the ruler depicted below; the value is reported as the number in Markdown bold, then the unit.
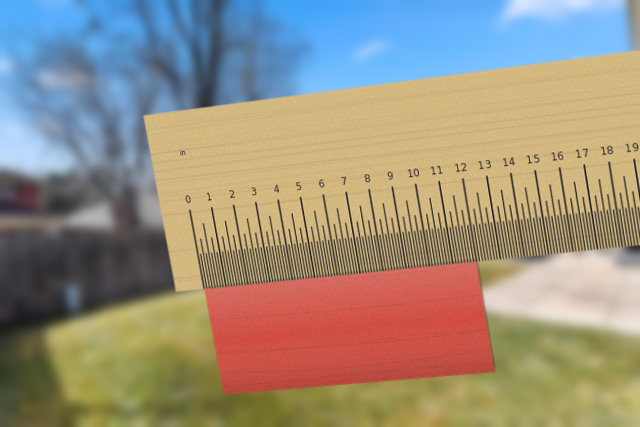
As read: **12** in
